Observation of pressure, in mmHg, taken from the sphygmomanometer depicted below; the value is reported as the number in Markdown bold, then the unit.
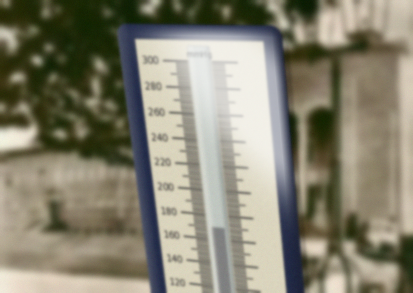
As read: **170** mmHg
